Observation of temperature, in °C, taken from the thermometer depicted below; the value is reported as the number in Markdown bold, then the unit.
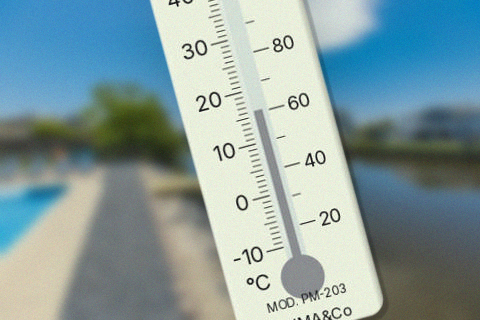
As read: **16** °C
